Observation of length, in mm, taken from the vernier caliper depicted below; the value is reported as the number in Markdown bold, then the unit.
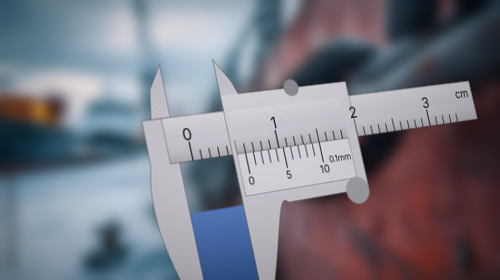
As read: **6.0** mm
